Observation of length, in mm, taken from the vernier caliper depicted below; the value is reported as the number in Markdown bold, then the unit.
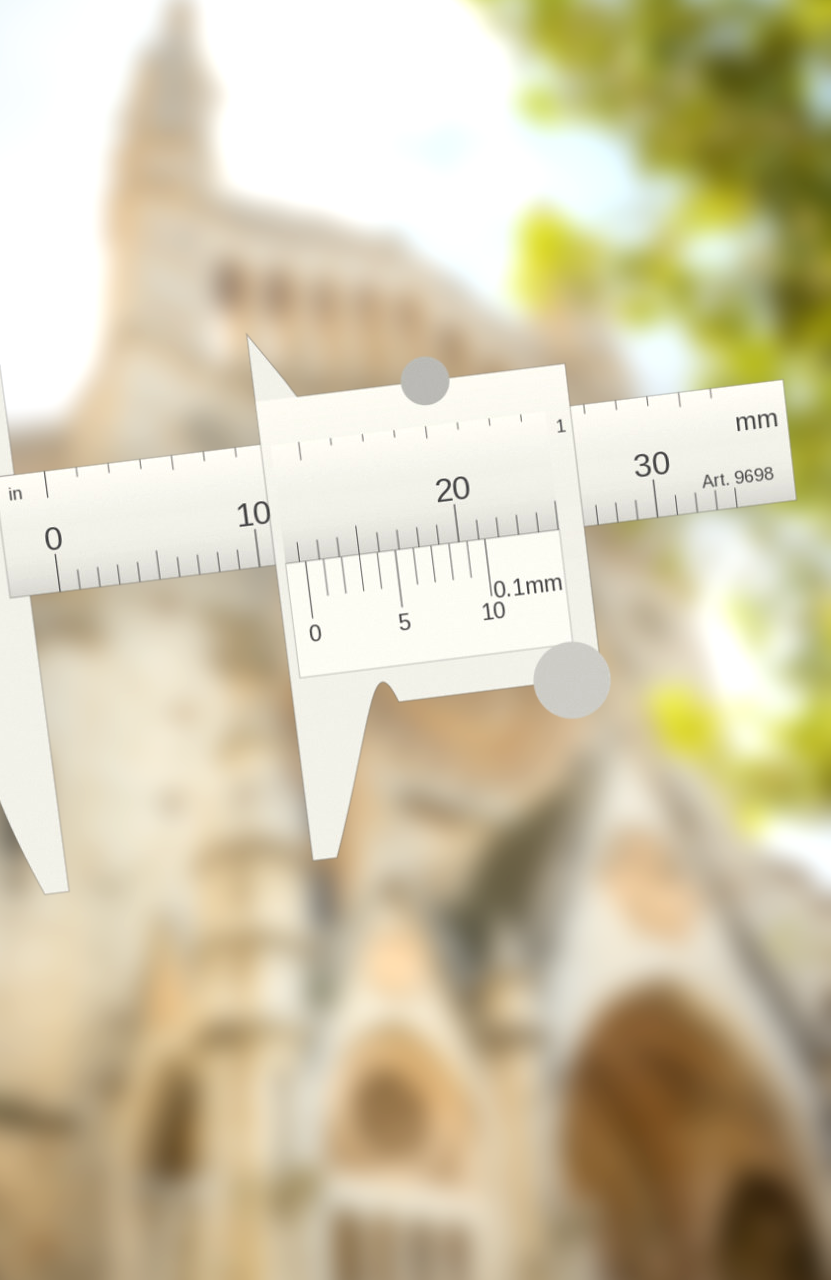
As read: **12.3** mm
